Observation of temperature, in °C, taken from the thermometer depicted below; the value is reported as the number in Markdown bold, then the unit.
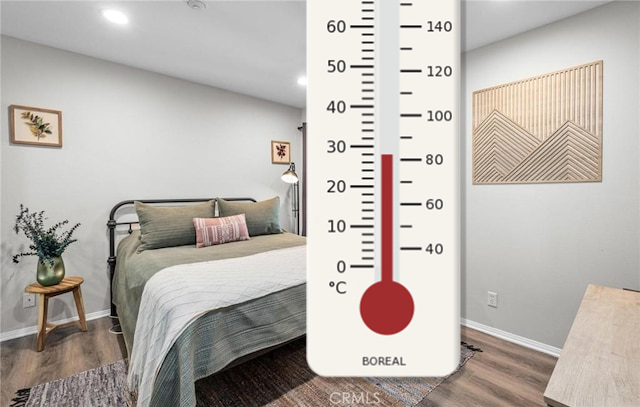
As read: **28** °C
